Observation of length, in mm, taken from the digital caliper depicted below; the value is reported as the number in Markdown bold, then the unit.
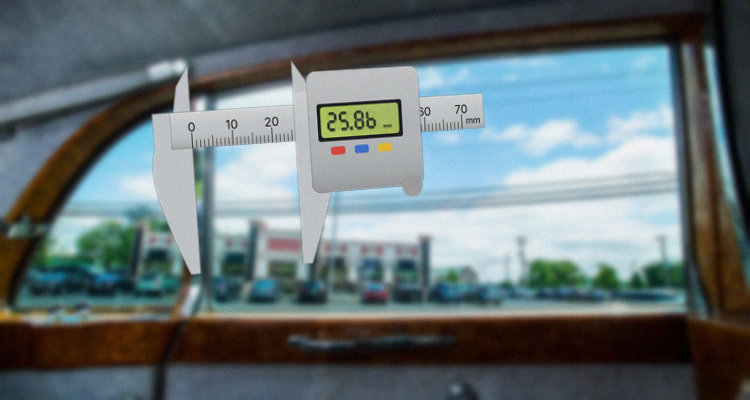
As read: **25.86** mm
